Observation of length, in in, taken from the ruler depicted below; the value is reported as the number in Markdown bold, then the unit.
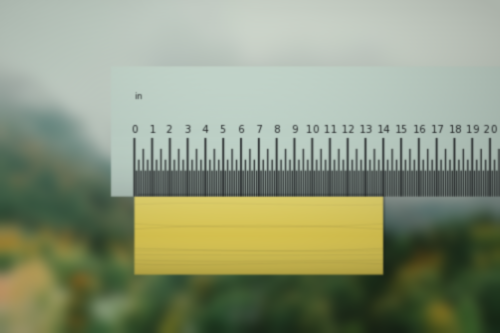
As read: **14** in
